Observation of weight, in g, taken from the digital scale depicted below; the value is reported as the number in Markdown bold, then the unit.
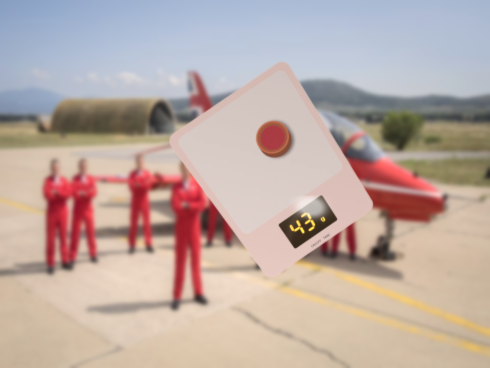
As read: **43** g
